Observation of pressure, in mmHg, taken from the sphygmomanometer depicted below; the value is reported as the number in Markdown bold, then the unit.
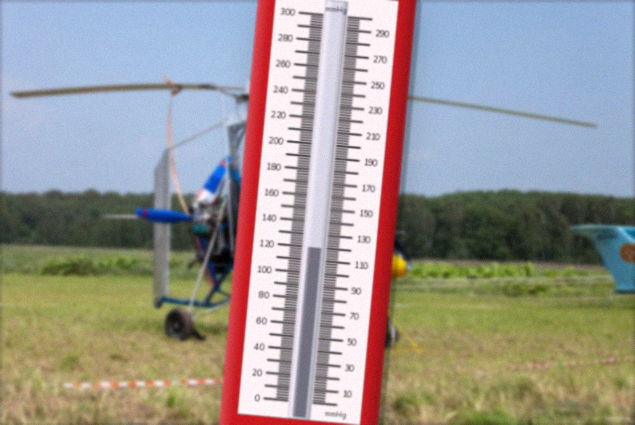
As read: **120** mmHg
